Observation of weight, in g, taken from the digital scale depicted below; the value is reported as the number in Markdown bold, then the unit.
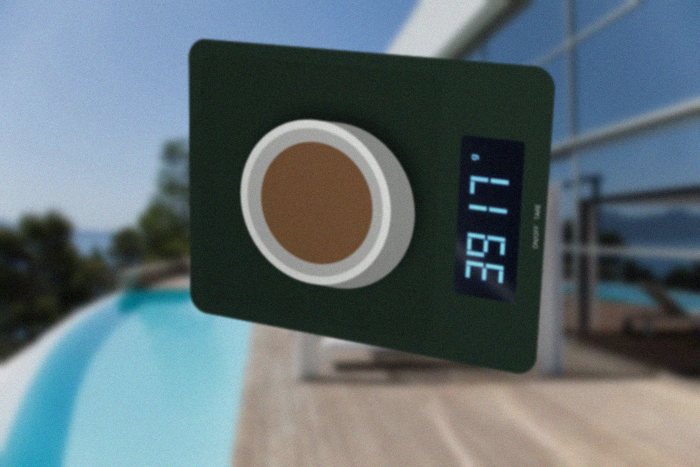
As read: **3917** g
